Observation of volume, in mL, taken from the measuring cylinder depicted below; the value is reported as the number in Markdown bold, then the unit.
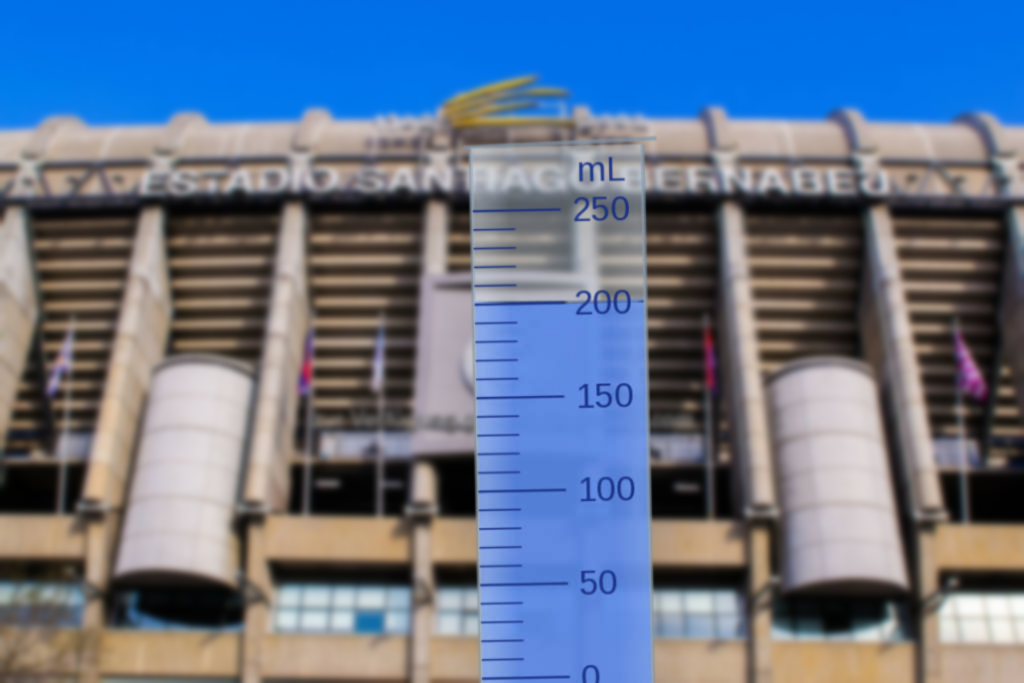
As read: **200** mL
